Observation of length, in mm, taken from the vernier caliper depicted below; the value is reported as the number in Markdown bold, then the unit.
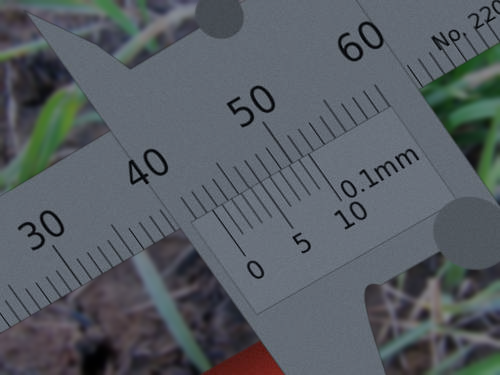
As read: **42.5** mm
